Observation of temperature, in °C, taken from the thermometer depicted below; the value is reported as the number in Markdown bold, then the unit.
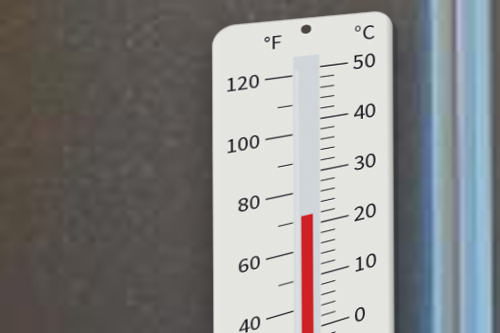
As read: **22** °C
